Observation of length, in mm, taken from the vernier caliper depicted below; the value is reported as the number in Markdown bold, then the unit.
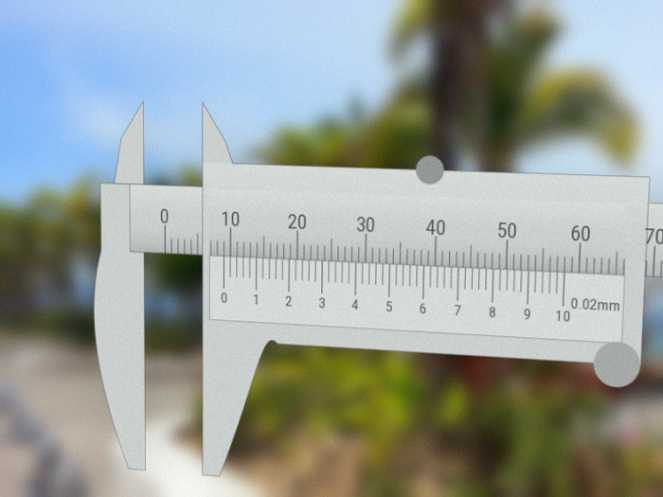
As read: **9.0** mm
